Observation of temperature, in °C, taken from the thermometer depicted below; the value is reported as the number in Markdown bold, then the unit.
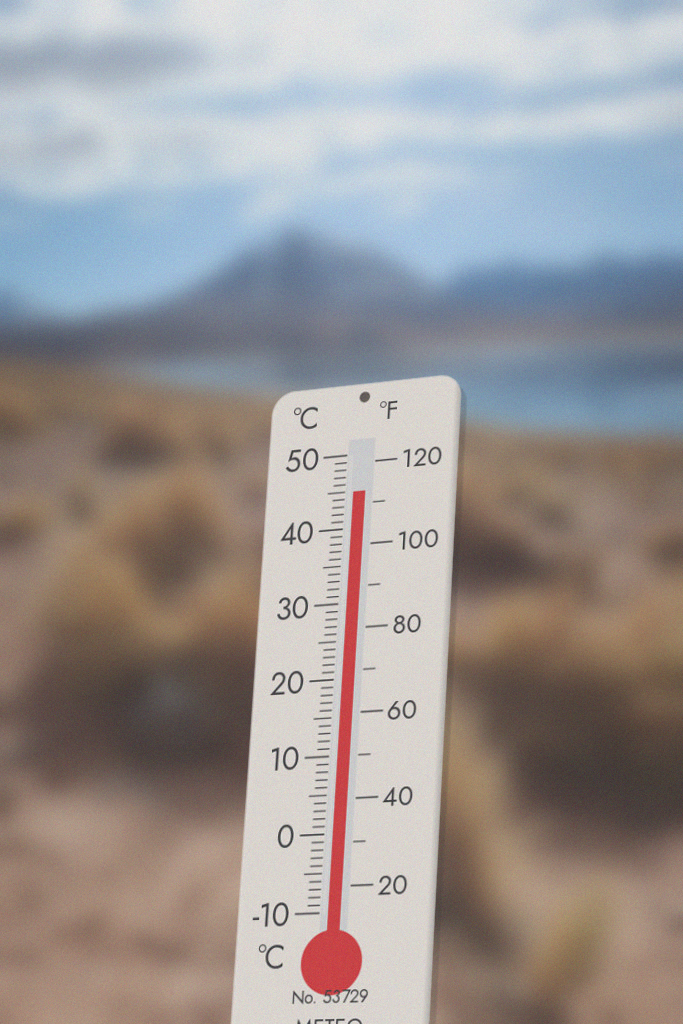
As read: **45** °C
